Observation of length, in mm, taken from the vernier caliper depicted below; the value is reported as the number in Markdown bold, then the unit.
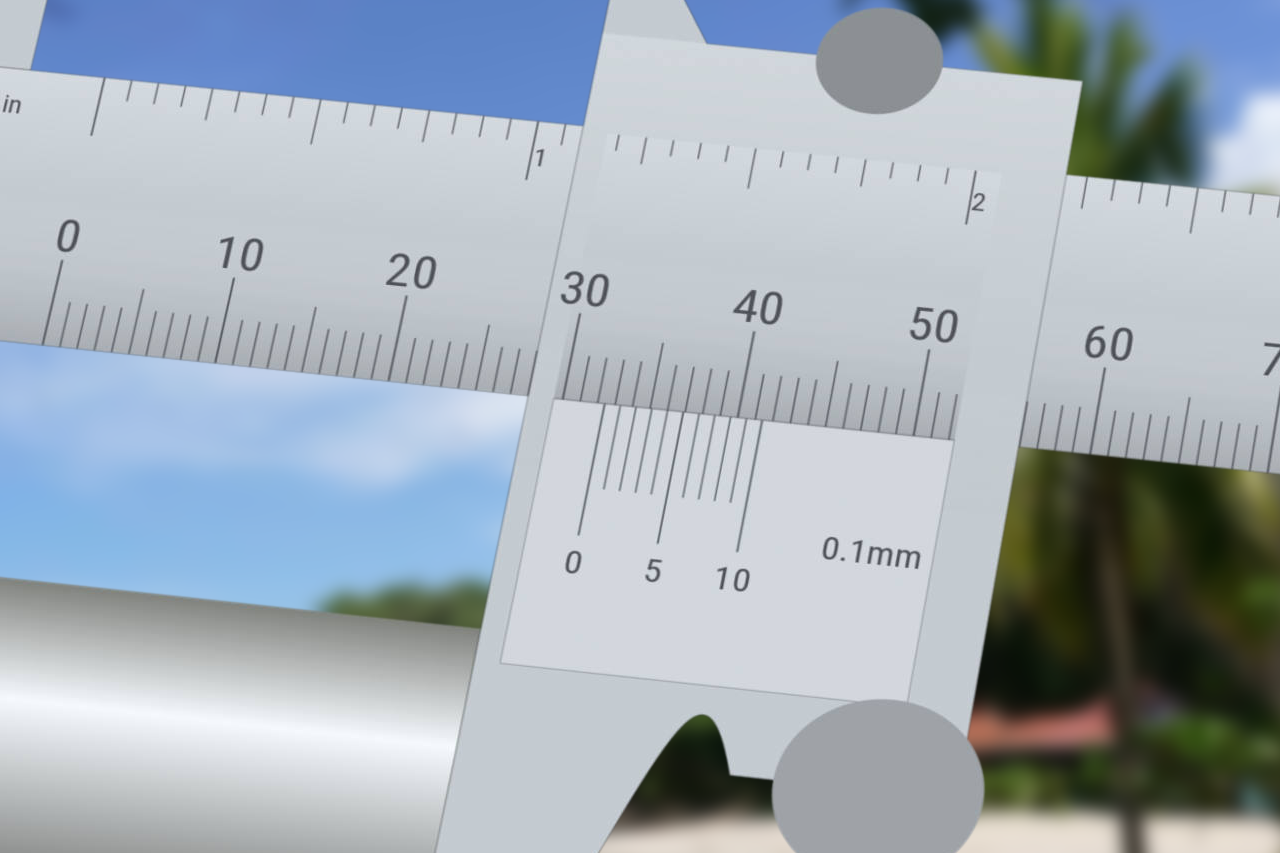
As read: **32.4** mm
